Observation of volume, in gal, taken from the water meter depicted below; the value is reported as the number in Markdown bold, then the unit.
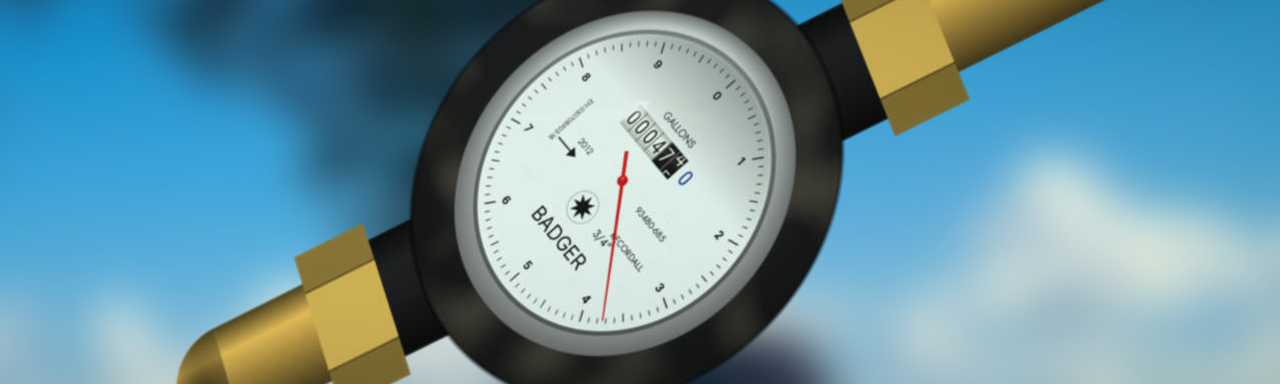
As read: **4743.7** gal
